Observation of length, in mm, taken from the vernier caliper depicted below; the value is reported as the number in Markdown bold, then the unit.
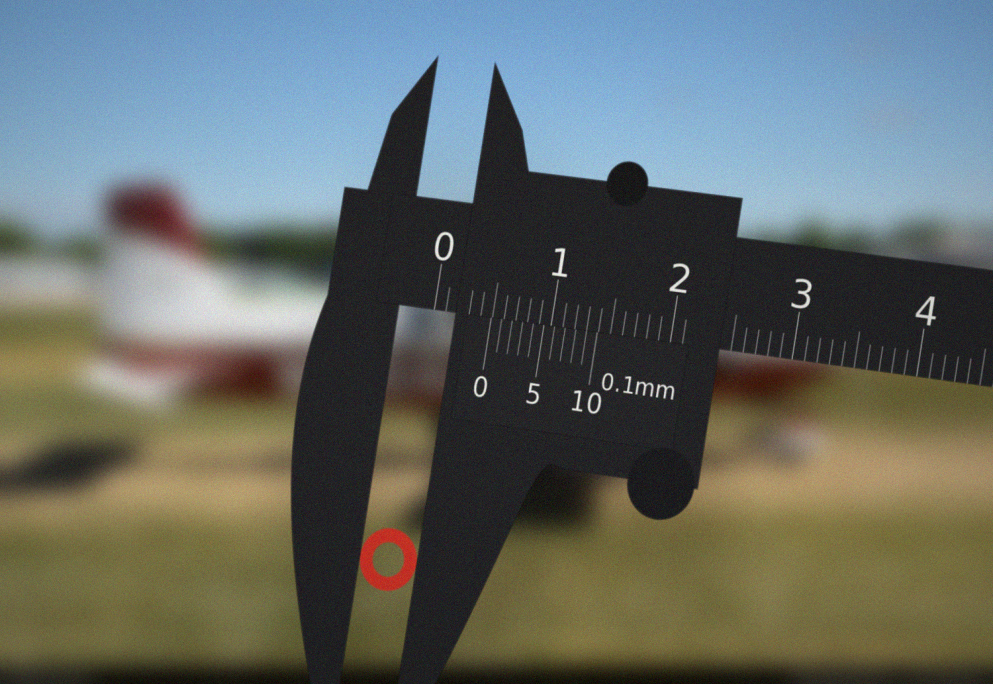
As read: **4.9** mm
